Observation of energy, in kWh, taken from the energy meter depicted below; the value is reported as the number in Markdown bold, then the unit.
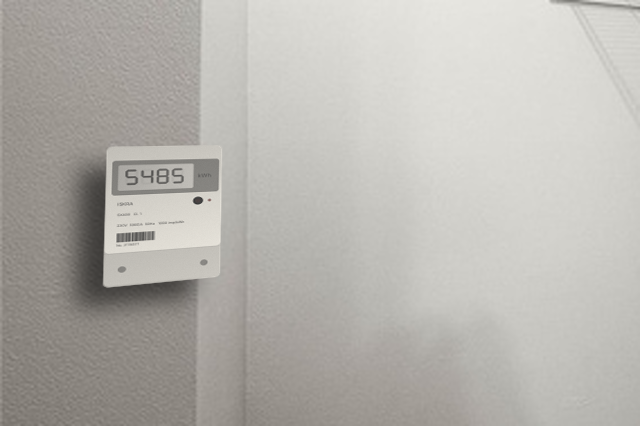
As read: **5485** kWh
